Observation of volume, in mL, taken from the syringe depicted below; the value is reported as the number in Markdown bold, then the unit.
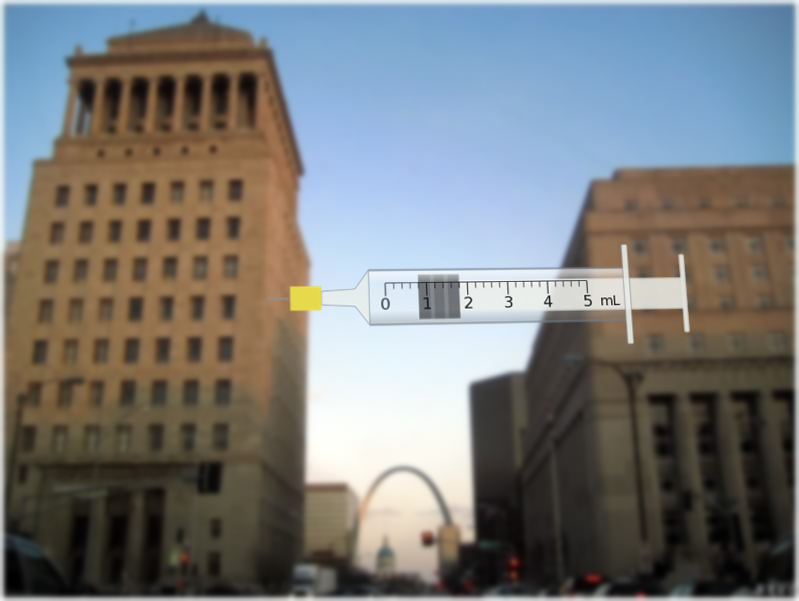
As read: **0.8** mL
